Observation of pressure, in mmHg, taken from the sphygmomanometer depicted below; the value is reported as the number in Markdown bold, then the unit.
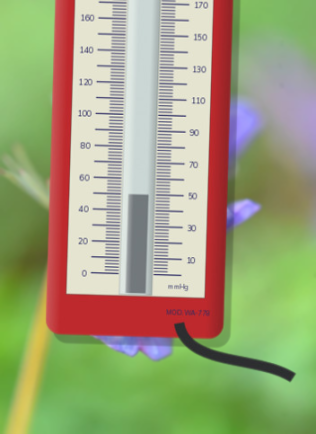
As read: **50** mmHg
